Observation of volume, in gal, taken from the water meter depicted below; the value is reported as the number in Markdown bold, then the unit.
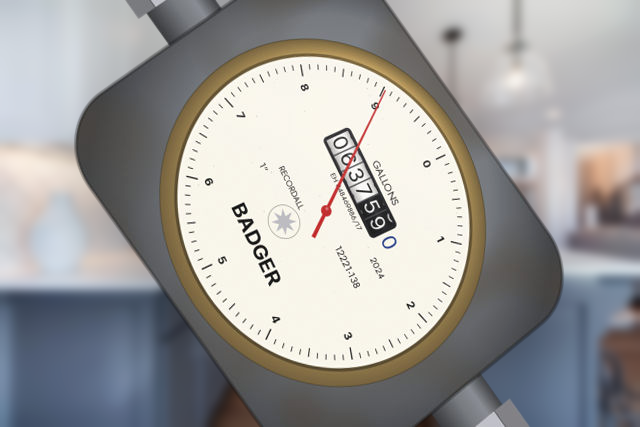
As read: **637589.0** gal
